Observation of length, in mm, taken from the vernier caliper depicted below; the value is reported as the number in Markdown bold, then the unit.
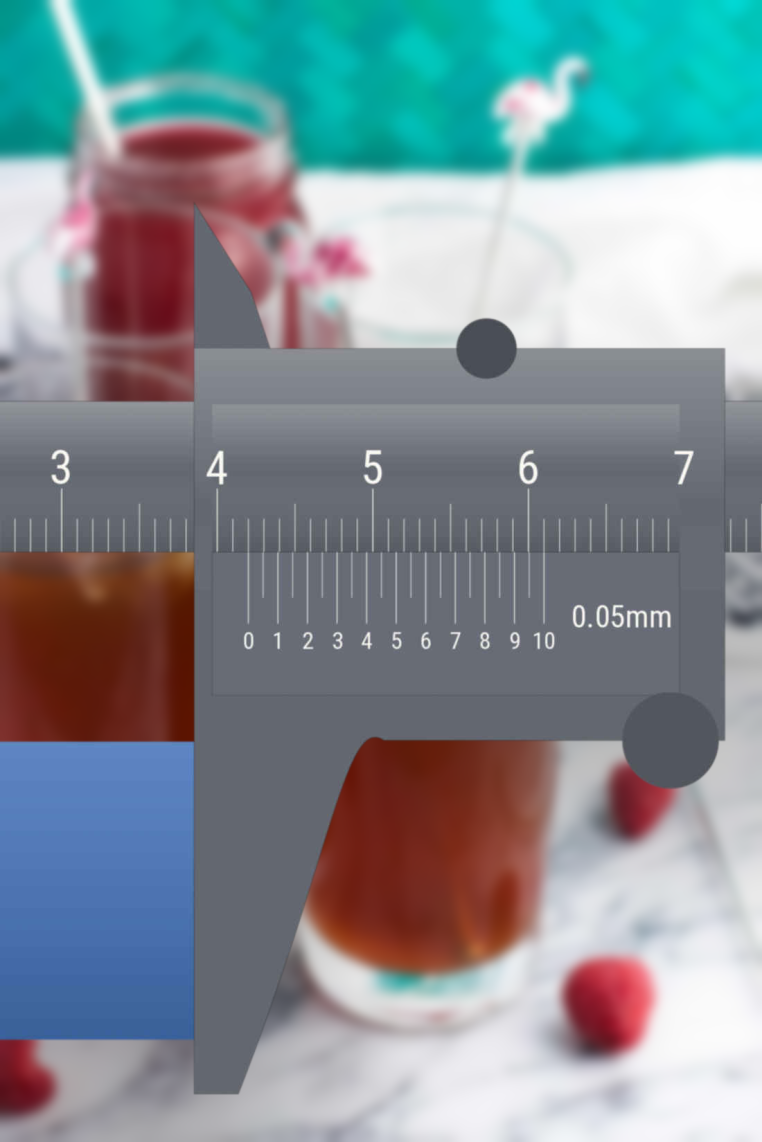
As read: **42.0** mm
